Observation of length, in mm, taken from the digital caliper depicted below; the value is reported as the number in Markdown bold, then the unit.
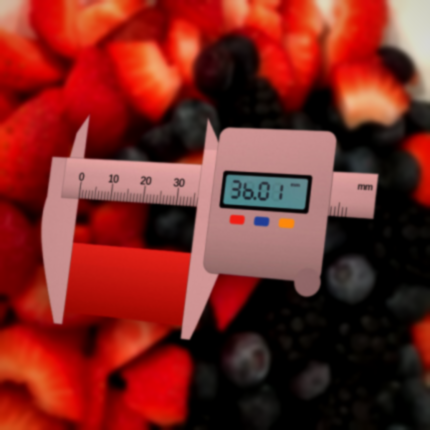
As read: **36.01** mm
